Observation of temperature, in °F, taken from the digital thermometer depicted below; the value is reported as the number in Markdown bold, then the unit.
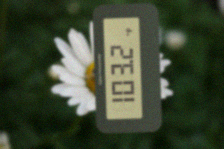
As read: **103.2** °F
